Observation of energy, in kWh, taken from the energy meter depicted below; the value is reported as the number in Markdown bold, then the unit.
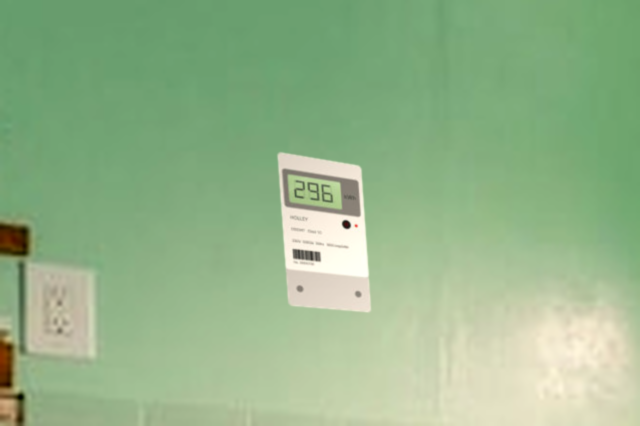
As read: **296** kWh
